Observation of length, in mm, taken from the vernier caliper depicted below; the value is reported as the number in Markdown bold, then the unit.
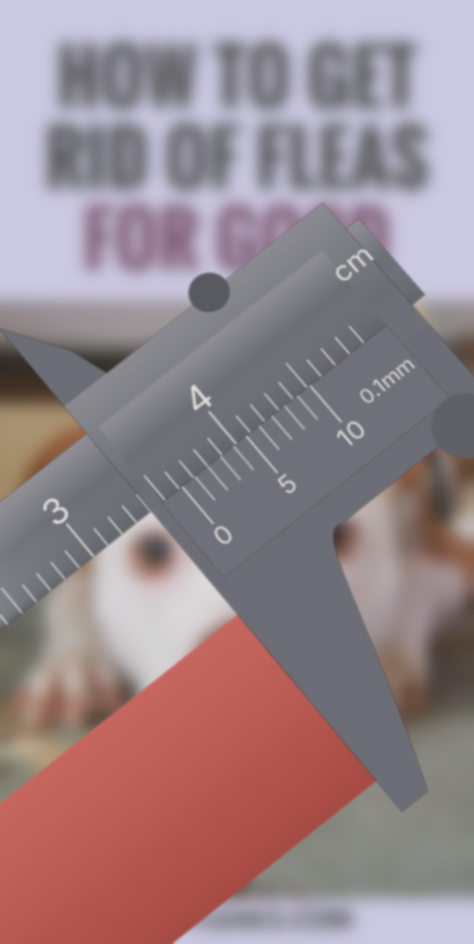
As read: **36.2** mm
